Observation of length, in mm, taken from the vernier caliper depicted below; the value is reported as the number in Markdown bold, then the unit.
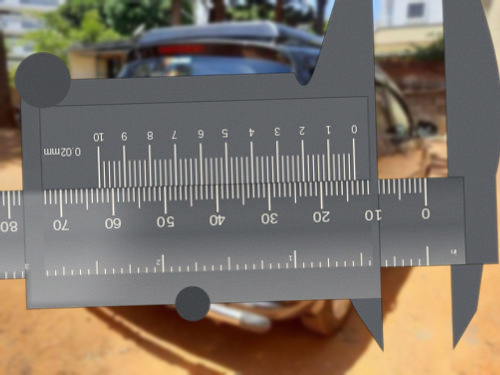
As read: **13.5** mm
